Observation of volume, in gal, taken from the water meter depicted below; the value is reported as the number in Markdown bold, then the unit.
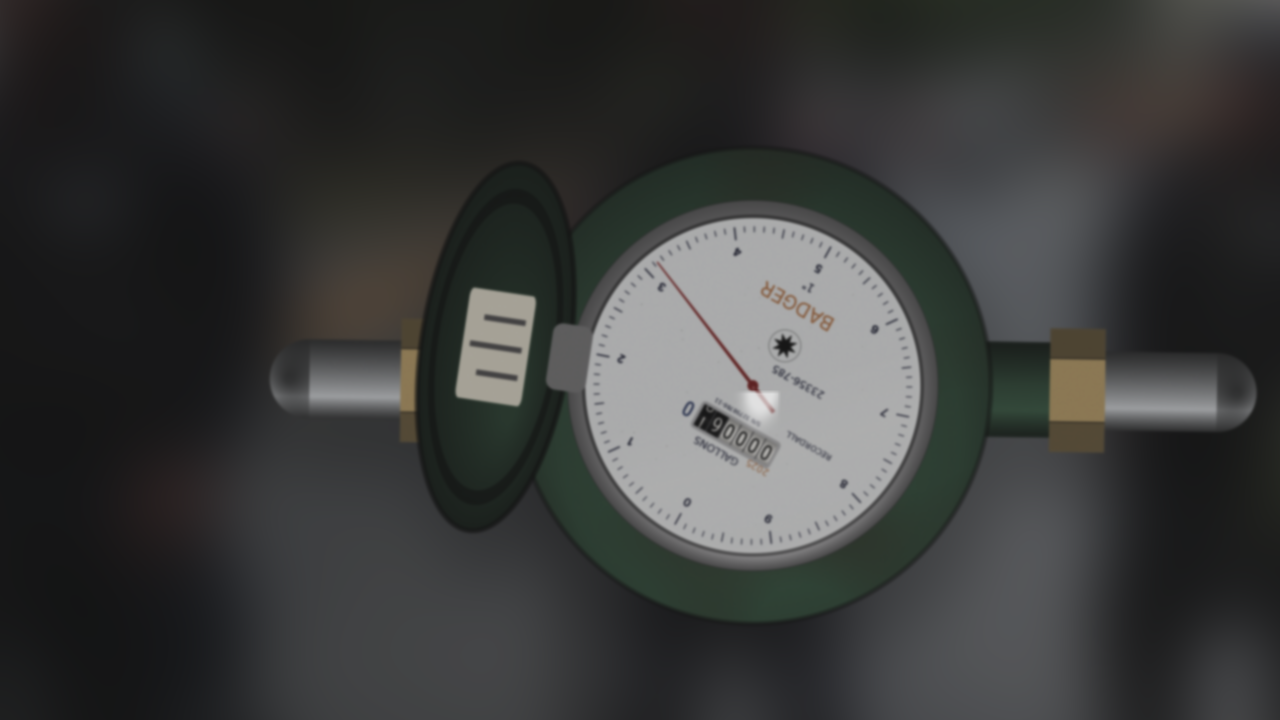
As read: **613.1** gal
